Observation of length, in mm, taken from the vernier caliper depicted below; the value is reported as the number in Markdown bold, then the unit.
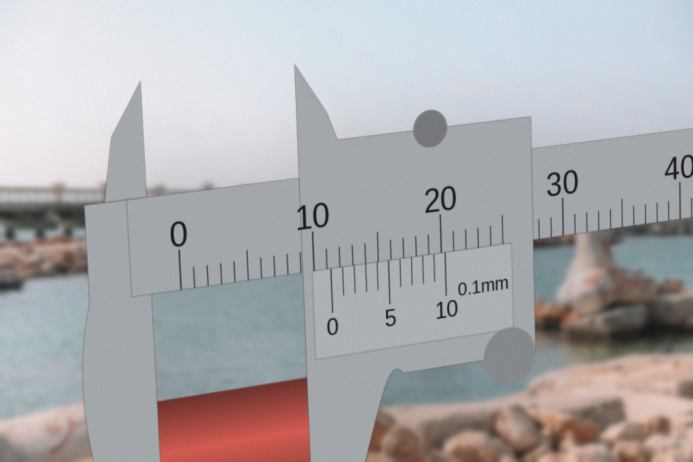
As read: **11.3** mm
